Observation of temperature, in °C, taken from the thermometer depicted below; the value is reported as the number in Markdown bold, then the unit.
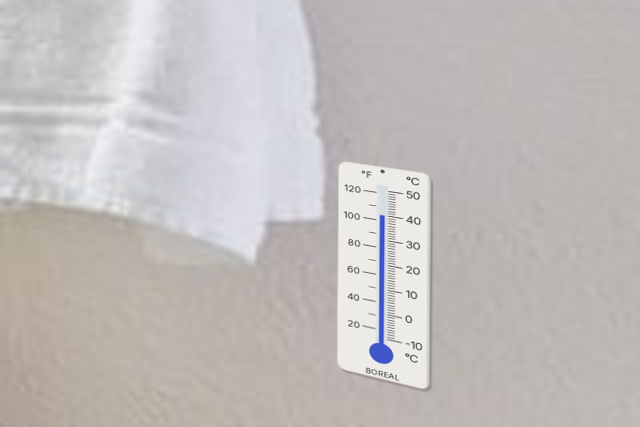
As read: **40** °C
